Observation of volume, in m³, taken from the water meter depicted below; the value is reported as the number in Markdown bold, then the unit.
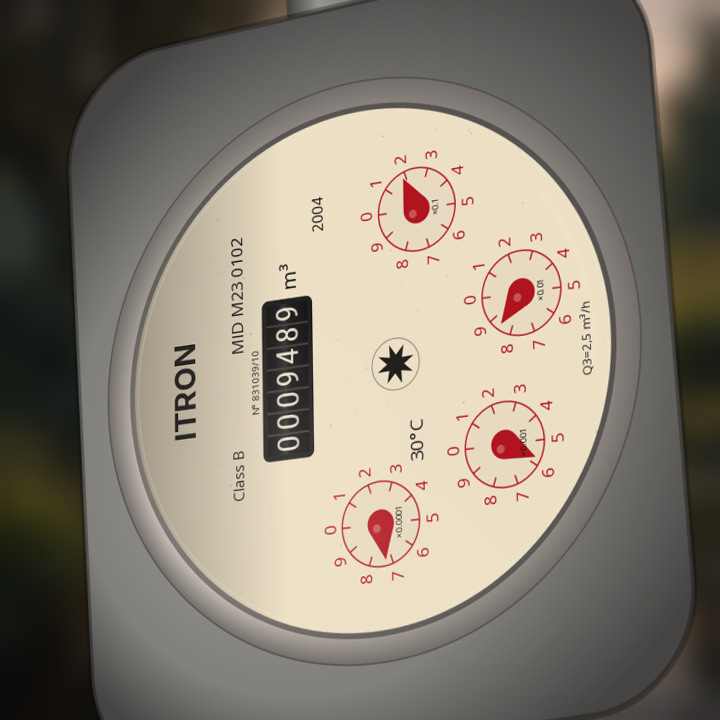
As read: **9489.1857** m³
